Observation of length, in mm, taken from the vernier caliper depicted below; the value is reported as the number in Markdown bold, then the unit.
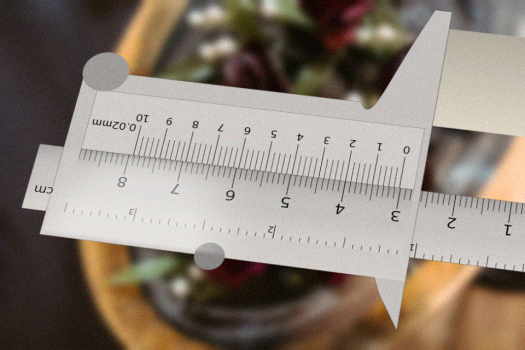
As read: **30.2** mm
